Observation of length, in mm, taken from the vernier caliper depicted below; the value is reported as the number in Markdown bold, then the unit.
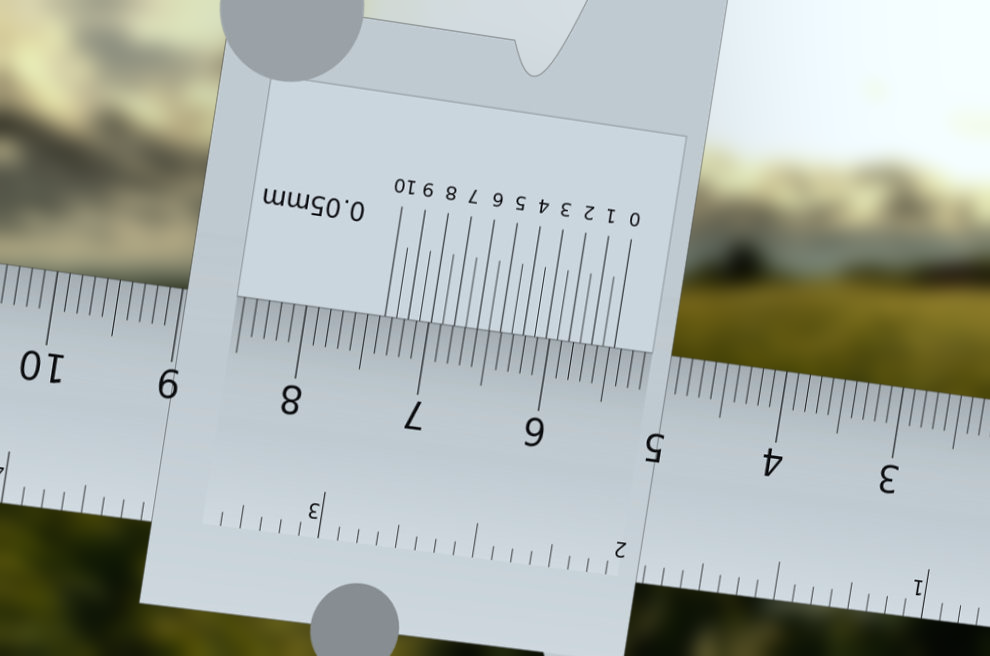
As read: **54.6** mm
